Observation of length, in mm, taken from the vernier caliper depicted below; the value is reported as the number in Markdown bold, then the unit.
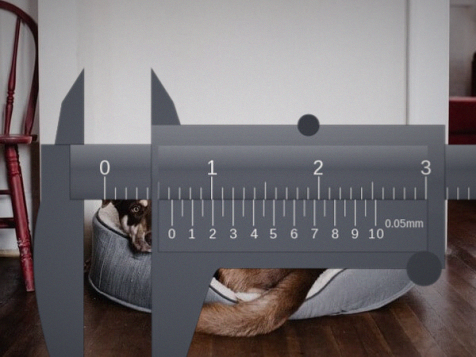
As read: **6.3** mm
